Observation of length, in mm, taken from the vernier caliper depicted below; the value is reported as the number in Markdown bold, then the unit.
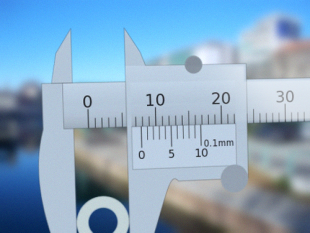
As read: **7.8** mm
